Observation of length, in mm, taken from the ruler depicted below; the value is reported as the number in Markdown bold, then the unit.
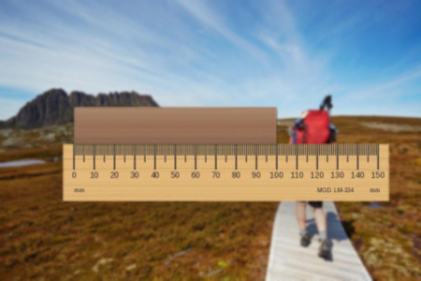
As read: **100** mm
